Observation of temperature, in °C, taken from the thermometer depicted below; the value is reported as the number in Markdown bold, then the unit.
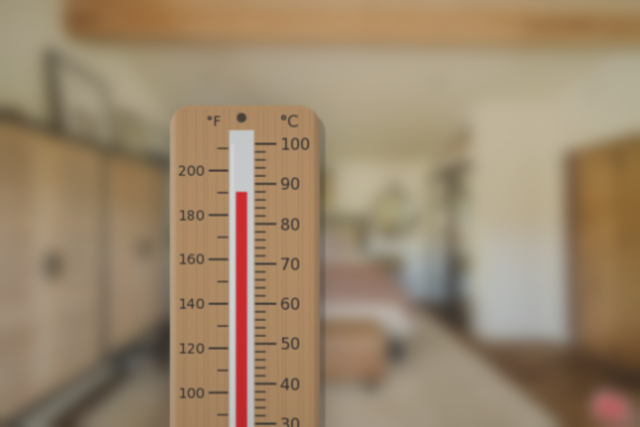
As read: **88** °C
